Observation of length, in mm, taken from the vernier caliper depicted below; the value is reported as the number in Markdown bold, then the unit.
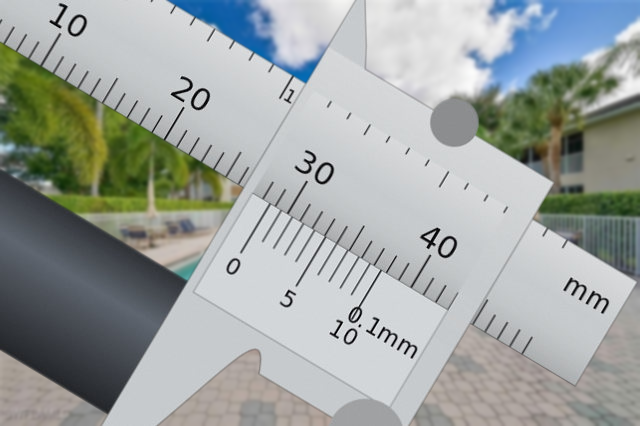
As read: **28.6** mm
